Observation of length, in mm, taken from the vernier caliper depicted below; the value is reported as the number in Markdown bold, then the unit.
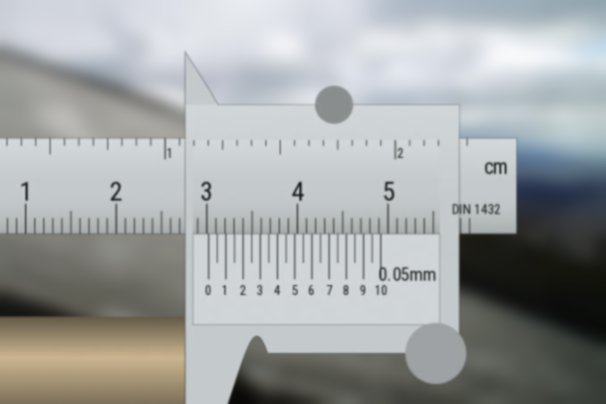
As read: **30.2** mm
